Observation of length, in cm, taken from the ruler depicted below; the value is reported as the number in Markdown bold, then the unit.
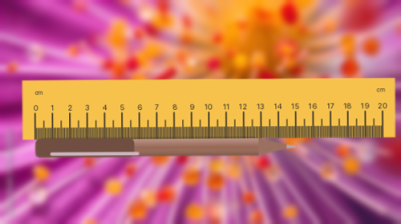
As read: **15** cm
